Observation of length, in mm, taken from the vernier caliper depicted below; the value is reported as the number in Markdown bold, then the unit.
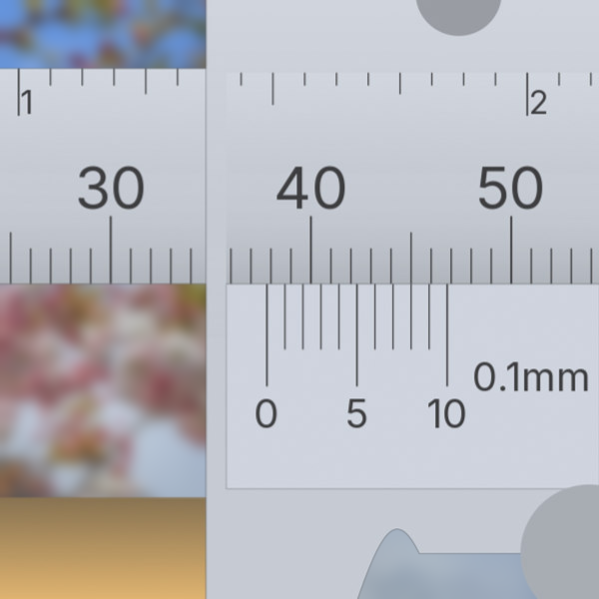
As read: **37.8** mm
